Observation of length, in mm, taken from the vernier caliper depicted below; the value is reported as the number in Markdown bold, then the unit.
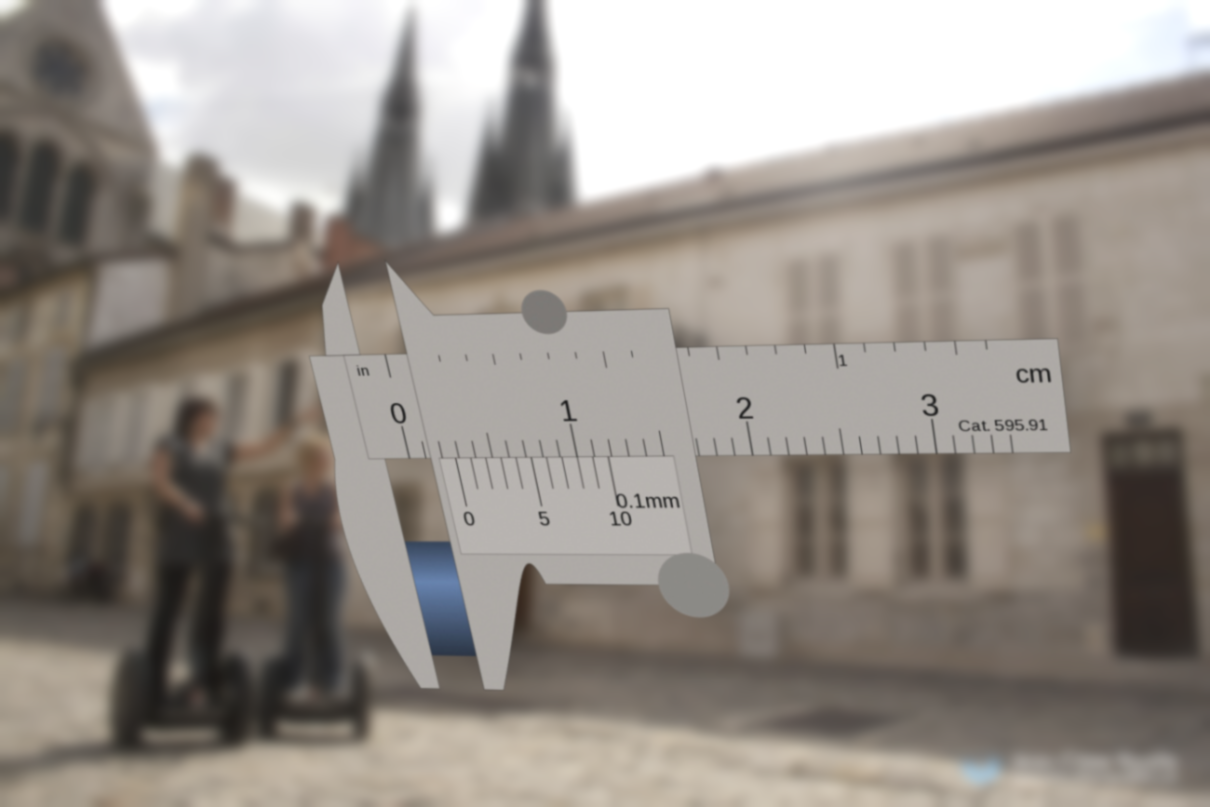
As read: **2.8** mm
